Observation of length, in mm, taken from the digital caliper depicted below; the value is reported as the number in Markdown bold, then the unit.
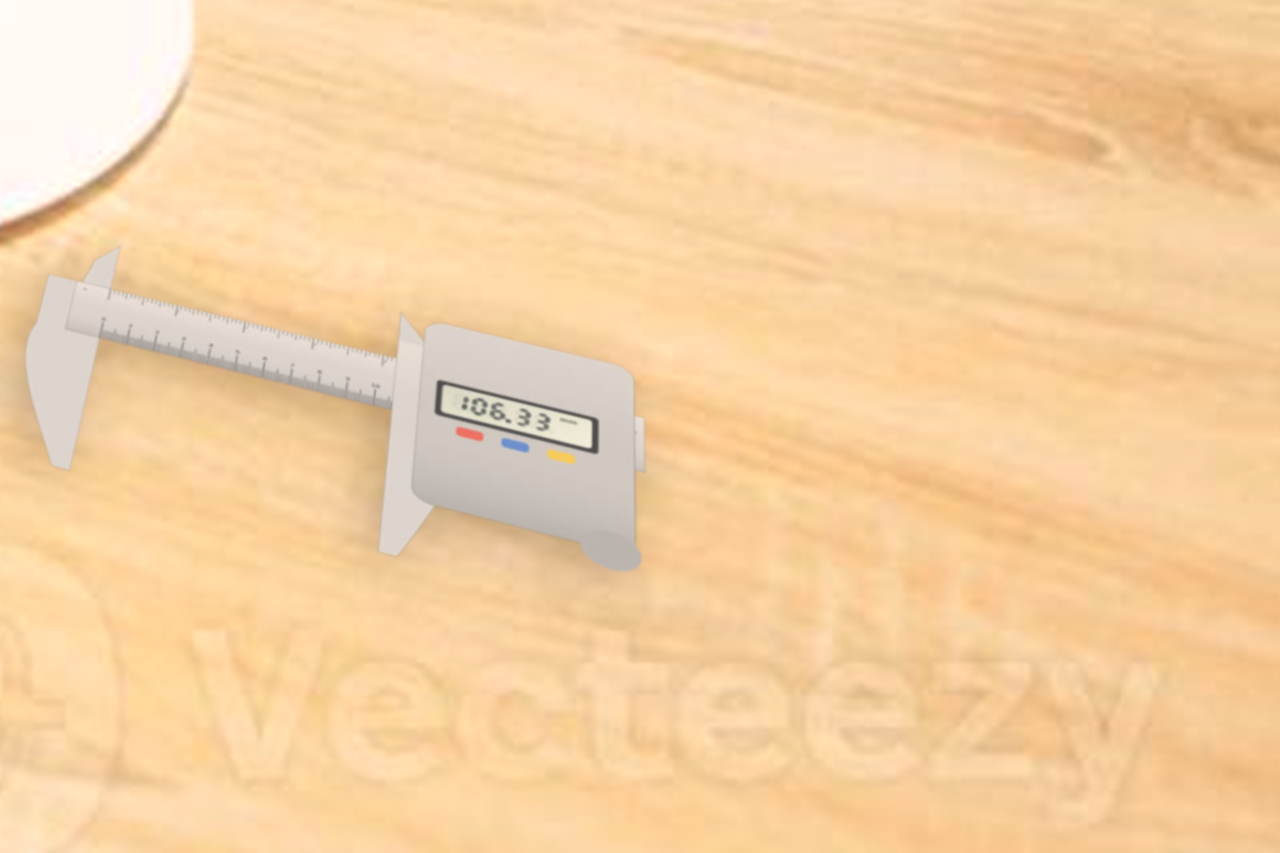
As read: **106.33** mm
